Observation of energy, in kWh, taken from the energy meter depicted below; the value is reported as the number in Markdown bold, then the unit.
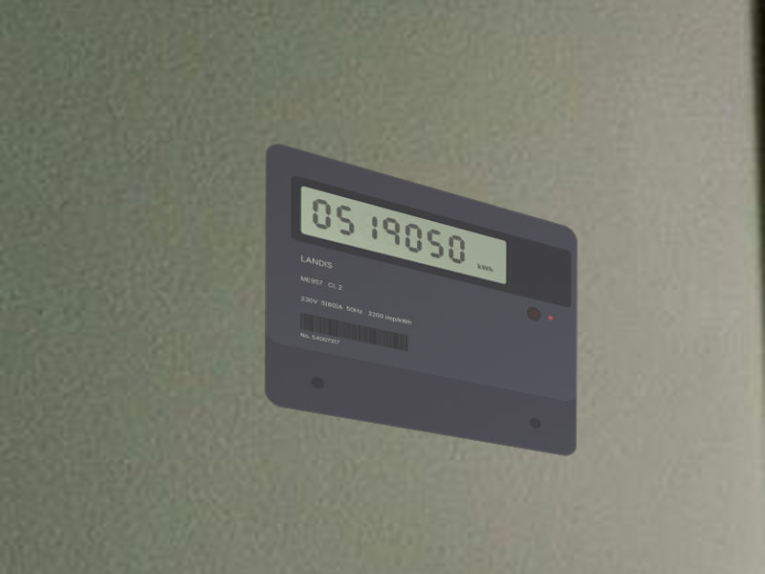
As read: **519050** kWh
